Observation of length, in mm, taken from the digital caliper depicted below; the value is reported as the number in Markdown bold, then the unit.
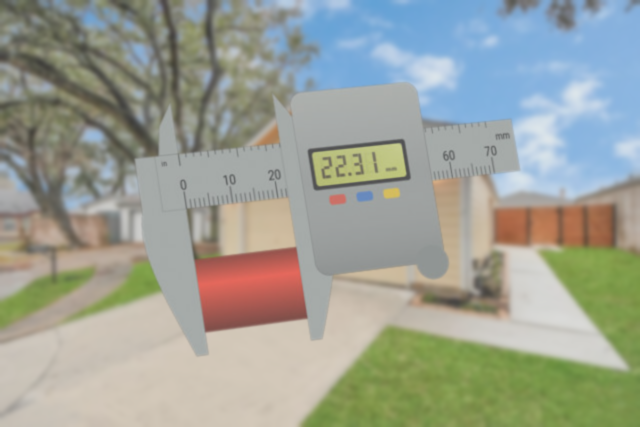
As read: **22.31** mm
